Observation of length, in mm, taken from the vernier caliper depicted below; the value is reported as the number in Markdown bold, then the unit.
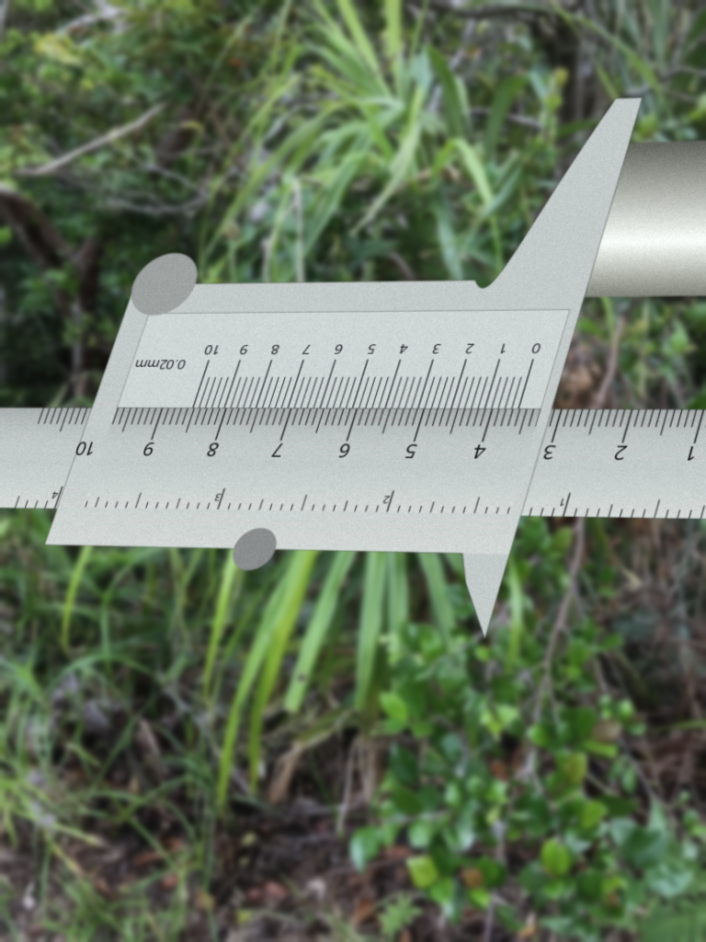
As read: **36.2** mm
